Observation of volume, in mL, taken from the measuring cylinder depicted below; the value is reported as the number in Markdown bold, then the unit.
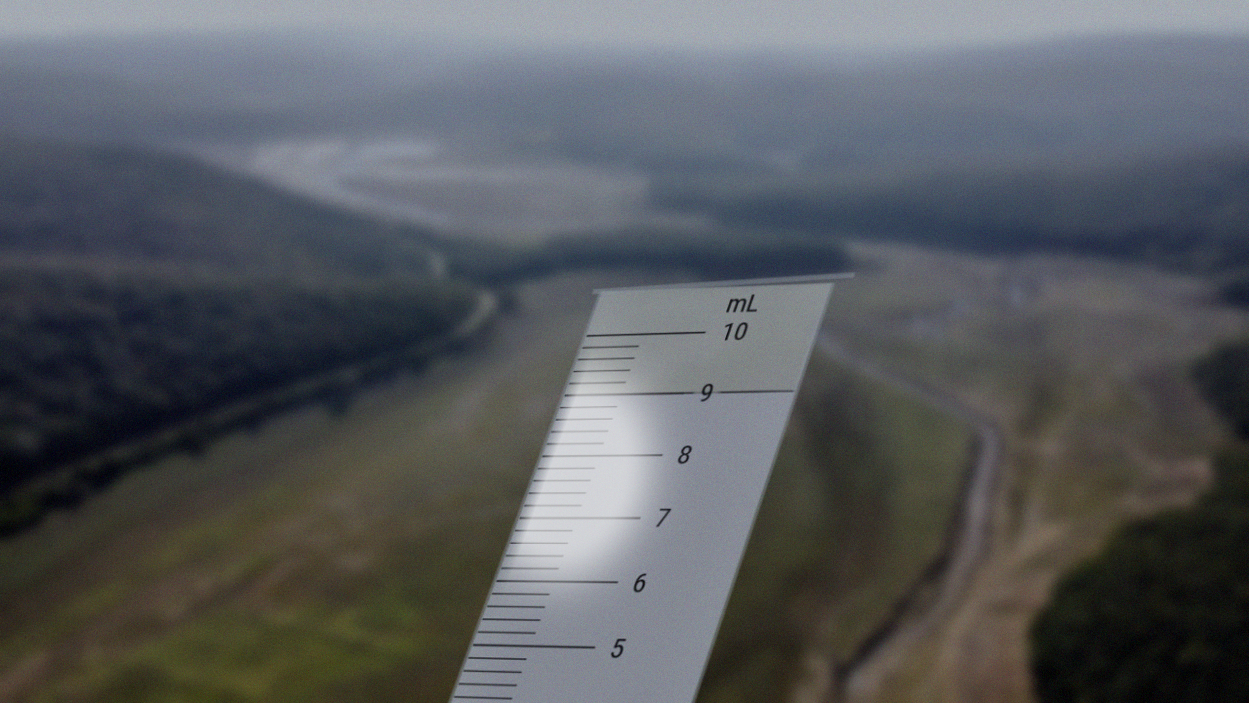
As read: **9** mL
